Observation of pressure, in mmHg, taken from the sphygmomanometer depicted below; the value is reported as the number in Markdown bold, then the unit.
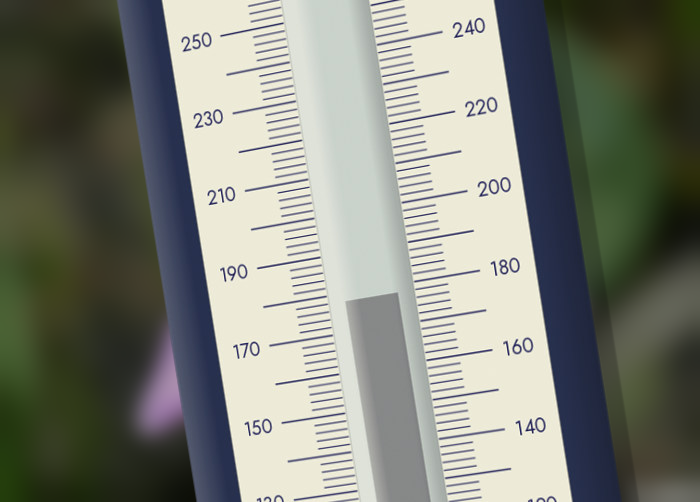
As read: **178** mmHg
